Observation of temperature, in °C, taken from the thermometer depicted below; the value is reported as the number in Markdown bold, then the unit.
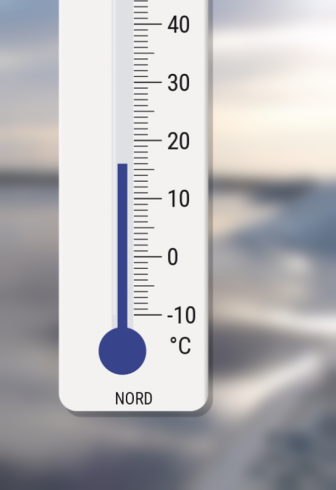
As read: **16** °C
